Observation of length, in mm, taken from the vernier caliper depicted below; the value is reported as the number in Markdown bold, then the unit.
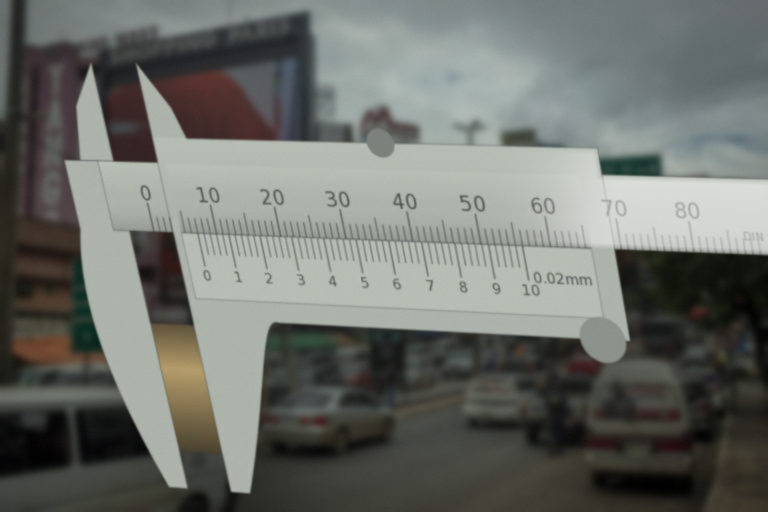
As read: **7.0** mm
